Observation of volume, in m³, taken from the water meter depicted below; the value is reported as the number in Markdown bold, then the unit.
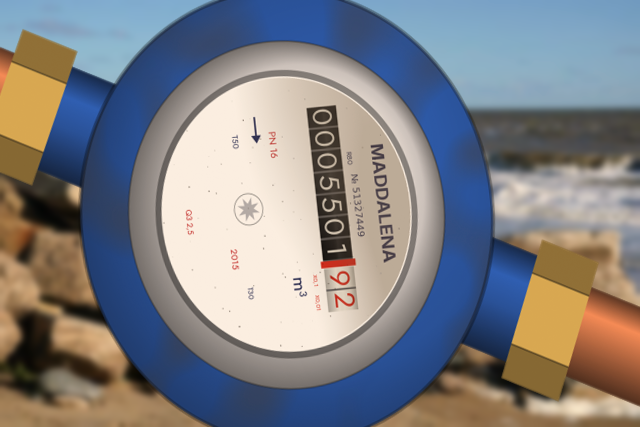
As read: **5501.92** m³
